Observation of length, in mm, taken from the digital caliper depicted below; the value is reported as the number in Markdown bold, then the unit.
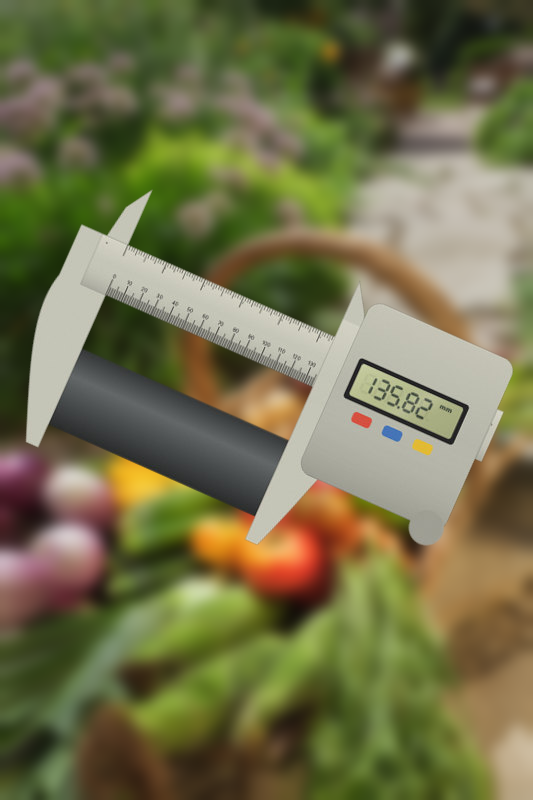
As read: **135.82** mm
